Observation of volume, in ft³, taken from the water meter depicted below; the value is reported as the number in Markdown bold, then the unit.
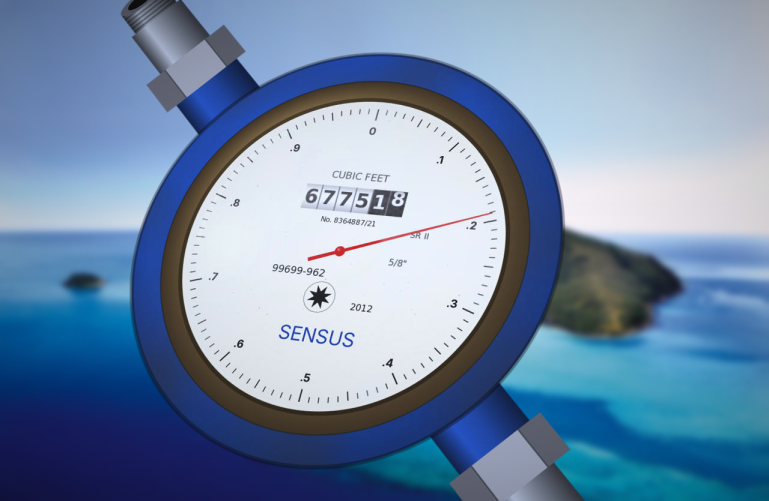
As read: **677518.19** ft³
